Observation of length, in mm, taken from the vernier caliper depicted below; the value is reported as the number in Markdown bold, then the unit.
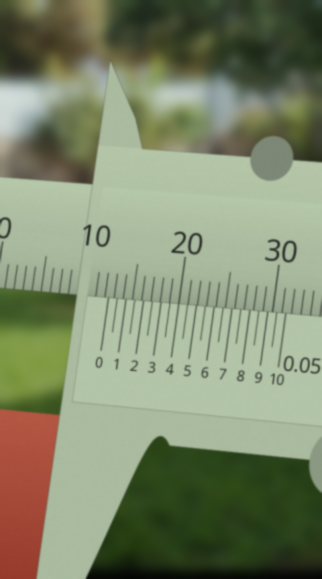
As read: **12.4** mm
